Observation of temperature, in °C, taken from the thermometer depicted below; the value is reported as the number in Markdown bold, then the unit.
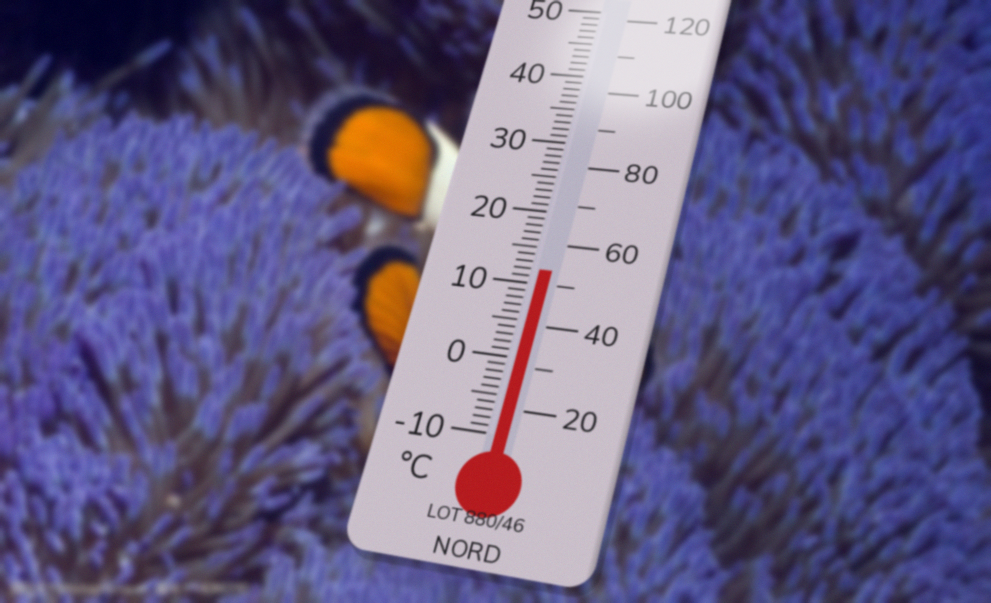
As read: **12** °C
